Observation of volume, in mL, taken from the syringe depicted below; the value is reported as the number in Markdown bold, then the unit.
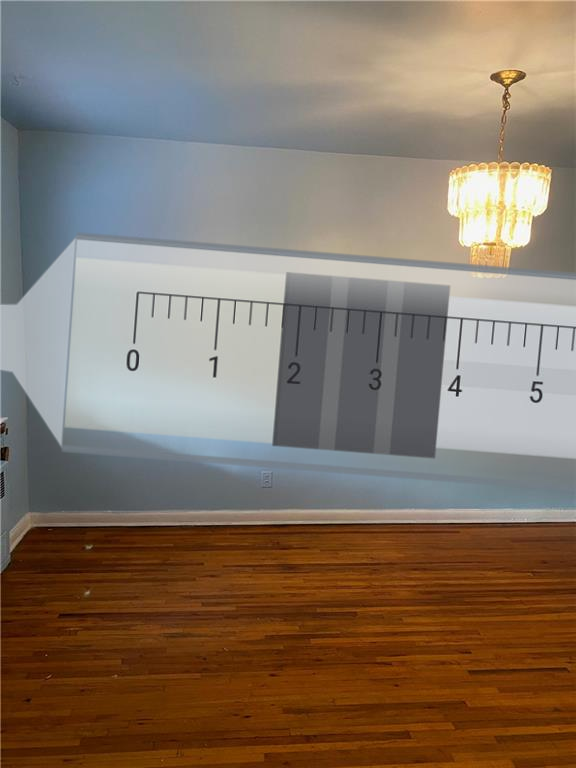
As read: **1.8** mL
